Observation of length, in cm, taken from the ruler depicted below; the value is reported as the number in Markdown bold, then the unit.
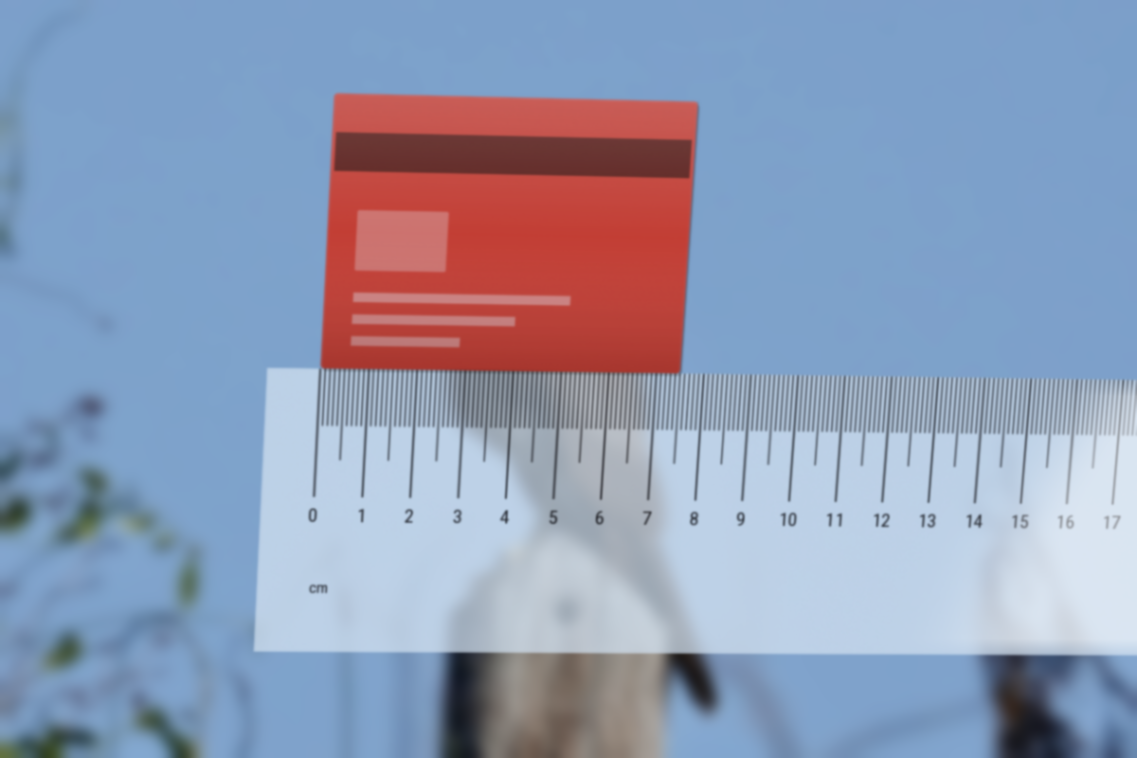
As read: **7.5** cm
